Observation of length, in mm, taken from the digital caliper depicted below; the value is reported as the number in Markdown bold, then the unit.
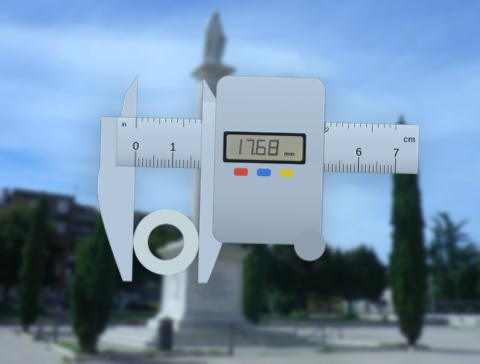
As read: **17.68** mm
